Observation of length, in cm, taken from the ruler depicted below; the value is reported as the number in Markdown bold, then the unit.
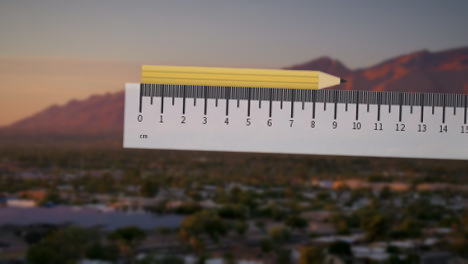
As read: **9.5** cm
